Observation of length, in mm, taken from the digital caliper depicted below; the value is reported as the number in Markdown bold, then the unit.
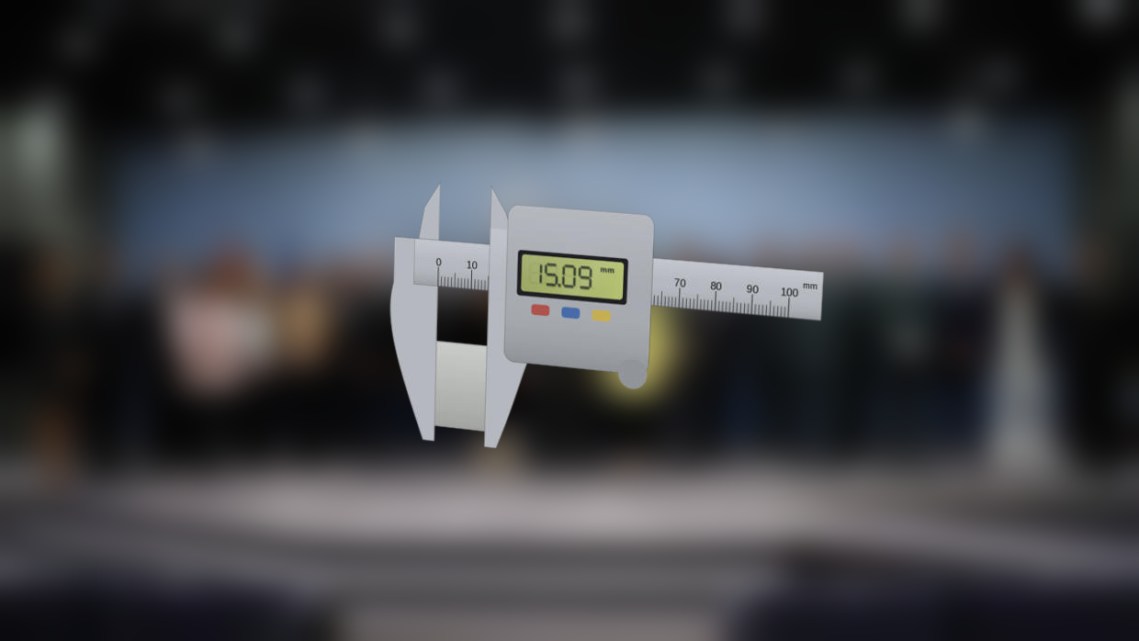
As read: **15.09** mm
